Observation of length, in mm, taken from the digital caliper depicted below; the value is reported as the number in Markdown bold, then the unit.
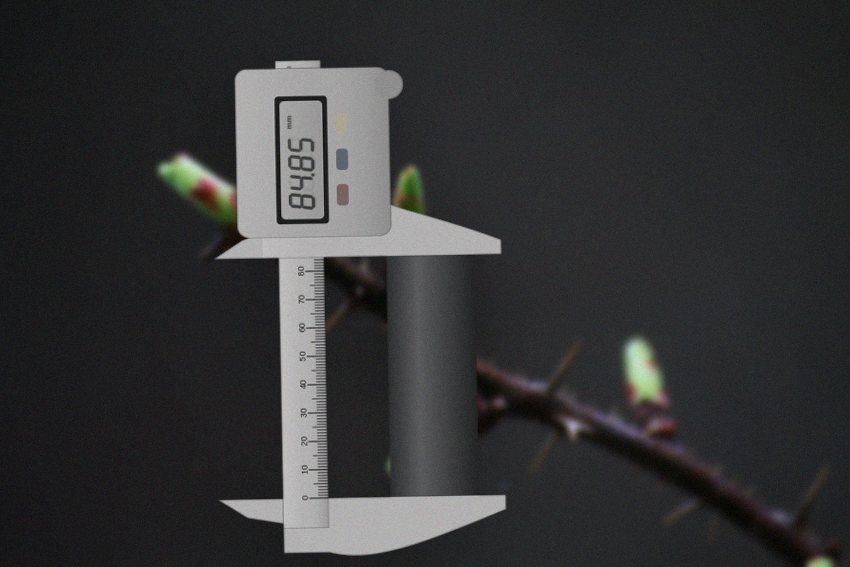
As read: **84.85** mm
